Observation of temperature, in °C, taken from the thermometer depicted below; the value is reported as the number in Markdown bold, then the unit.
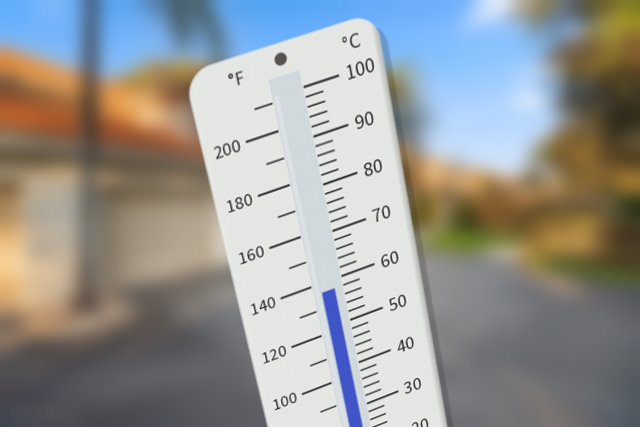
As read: **58** °C
